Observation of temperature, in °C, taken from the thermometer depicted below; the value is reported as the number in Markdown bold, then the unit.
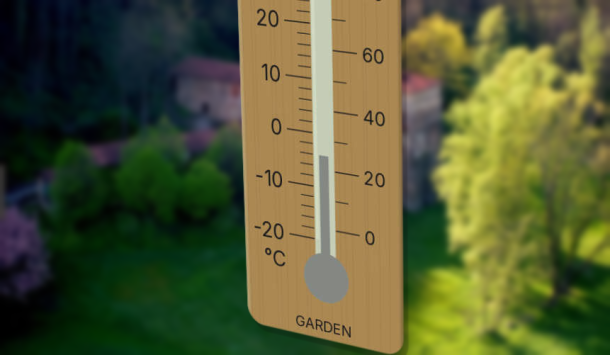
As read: **-4** °C
